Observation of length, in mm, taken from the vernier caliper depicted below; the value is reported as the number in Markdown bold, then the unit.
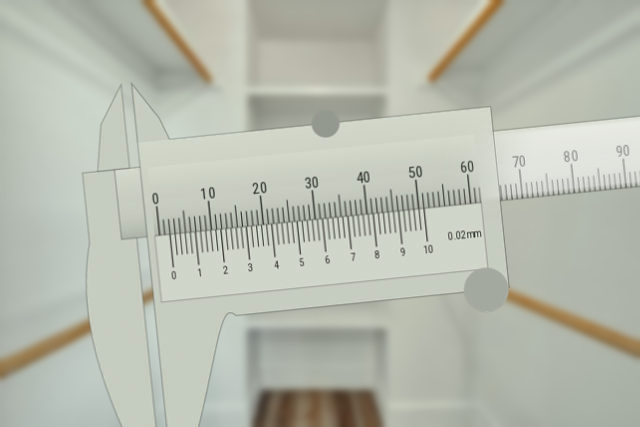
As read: **2.0** mm
